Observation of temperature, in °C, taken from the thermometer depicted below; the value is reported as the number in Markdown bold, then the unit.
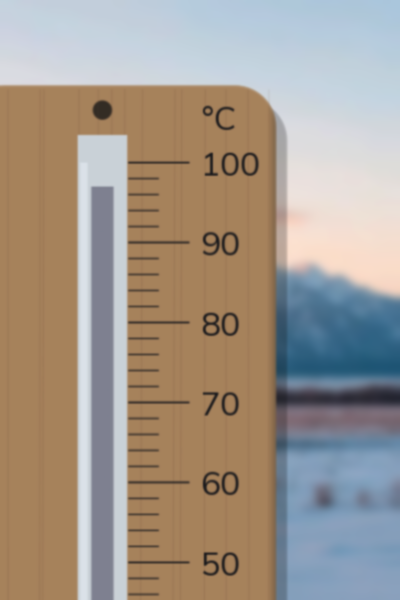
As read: **97** °C
